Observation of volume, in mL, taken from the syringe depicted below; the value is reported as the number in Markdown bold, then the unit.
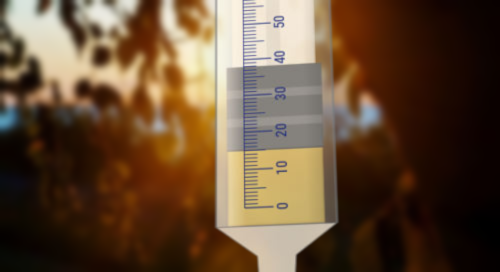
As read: **15** mL
